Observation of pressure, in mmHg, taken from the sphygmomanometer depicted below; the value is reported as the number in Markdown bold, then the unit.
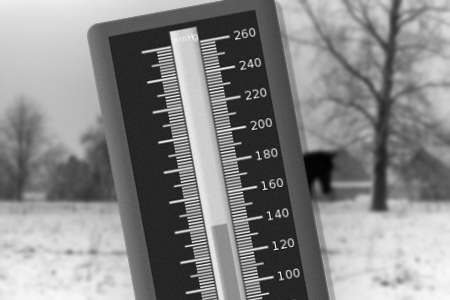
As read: **140** mmHg
